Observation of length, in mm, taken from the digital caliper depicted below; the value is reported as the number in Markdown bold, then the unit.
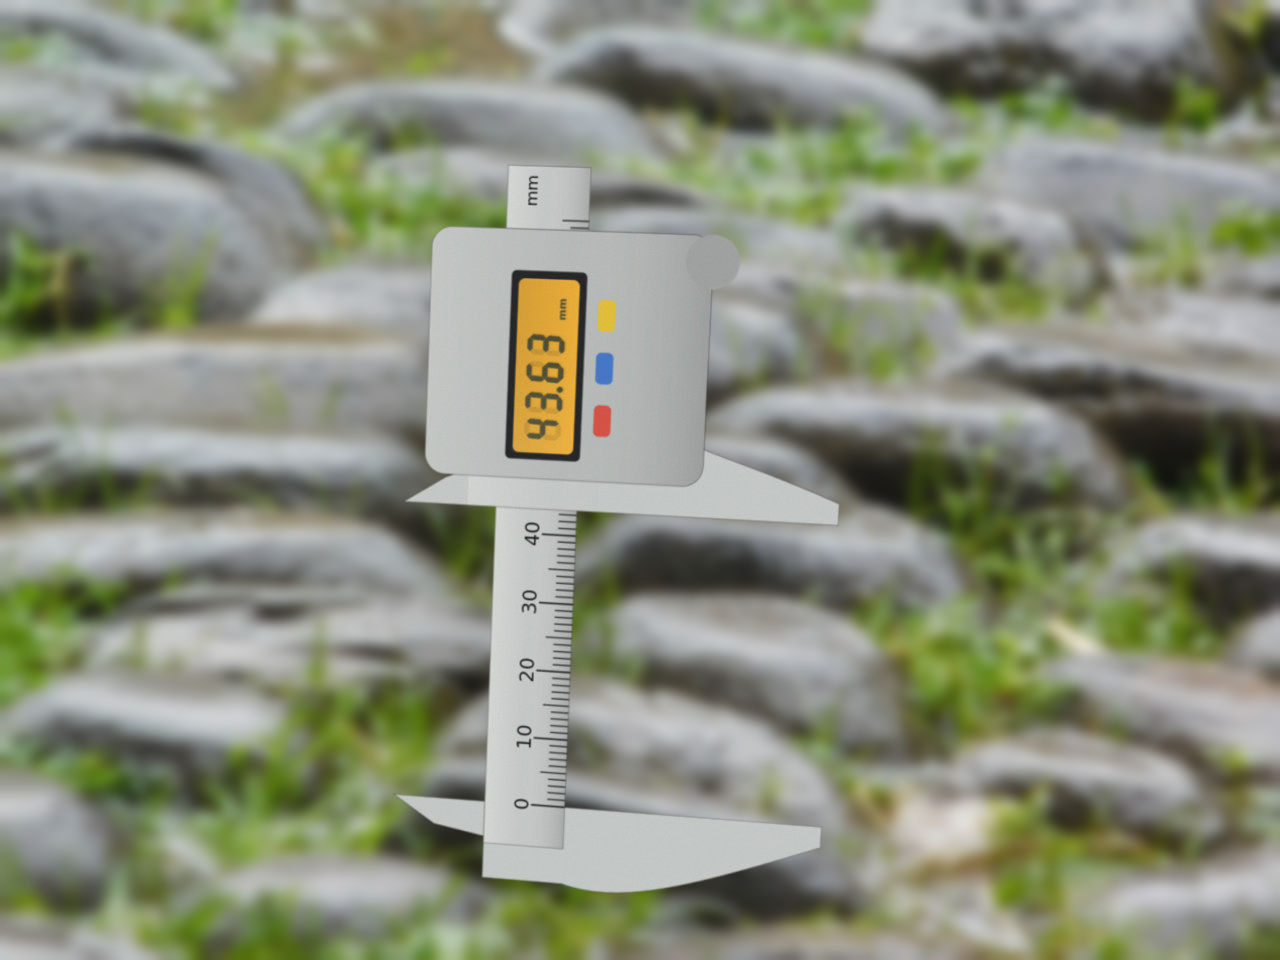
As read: **43.63** mm
